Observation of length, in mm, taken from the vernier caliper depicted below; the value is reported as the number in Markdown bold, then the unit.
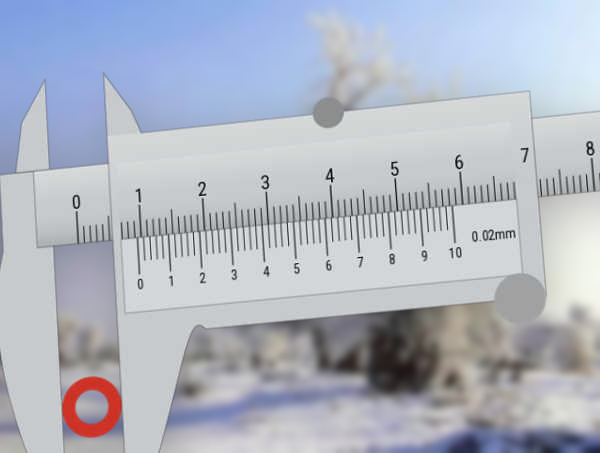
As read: **9.4** mm
